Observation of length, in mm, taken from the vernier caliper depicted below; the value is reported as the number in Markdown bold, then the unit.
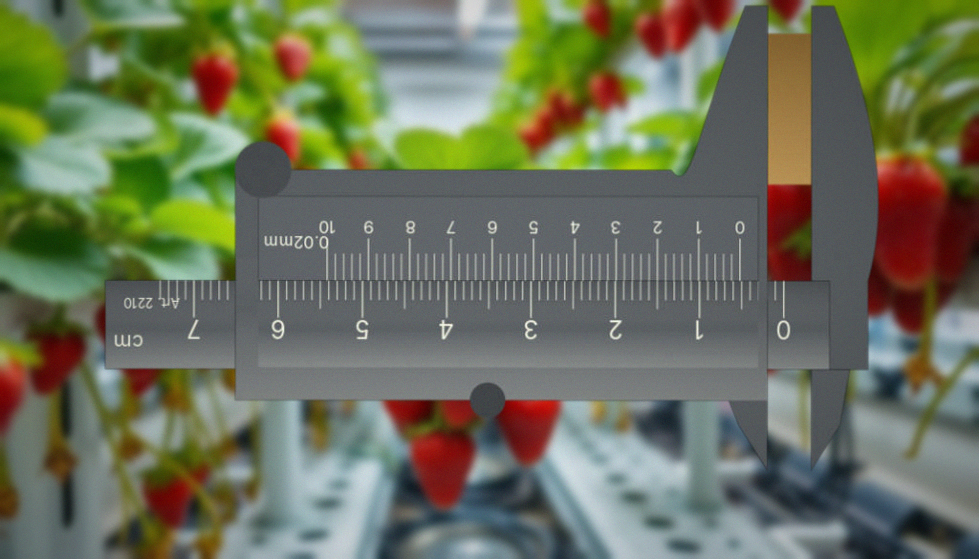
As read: **5.2** mm
